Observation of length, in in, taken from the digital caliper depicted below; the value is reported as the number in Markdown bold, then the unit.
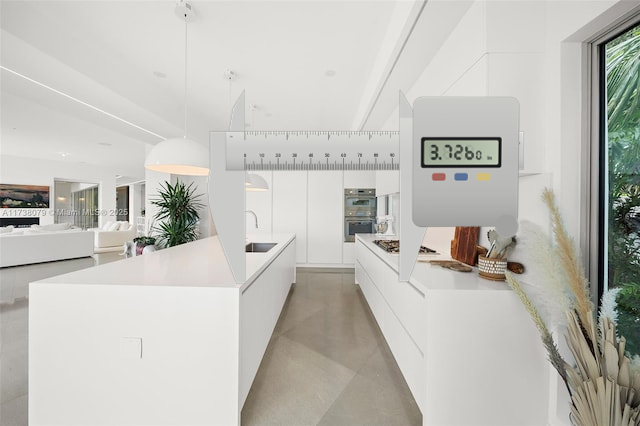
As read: **3.7260** in
